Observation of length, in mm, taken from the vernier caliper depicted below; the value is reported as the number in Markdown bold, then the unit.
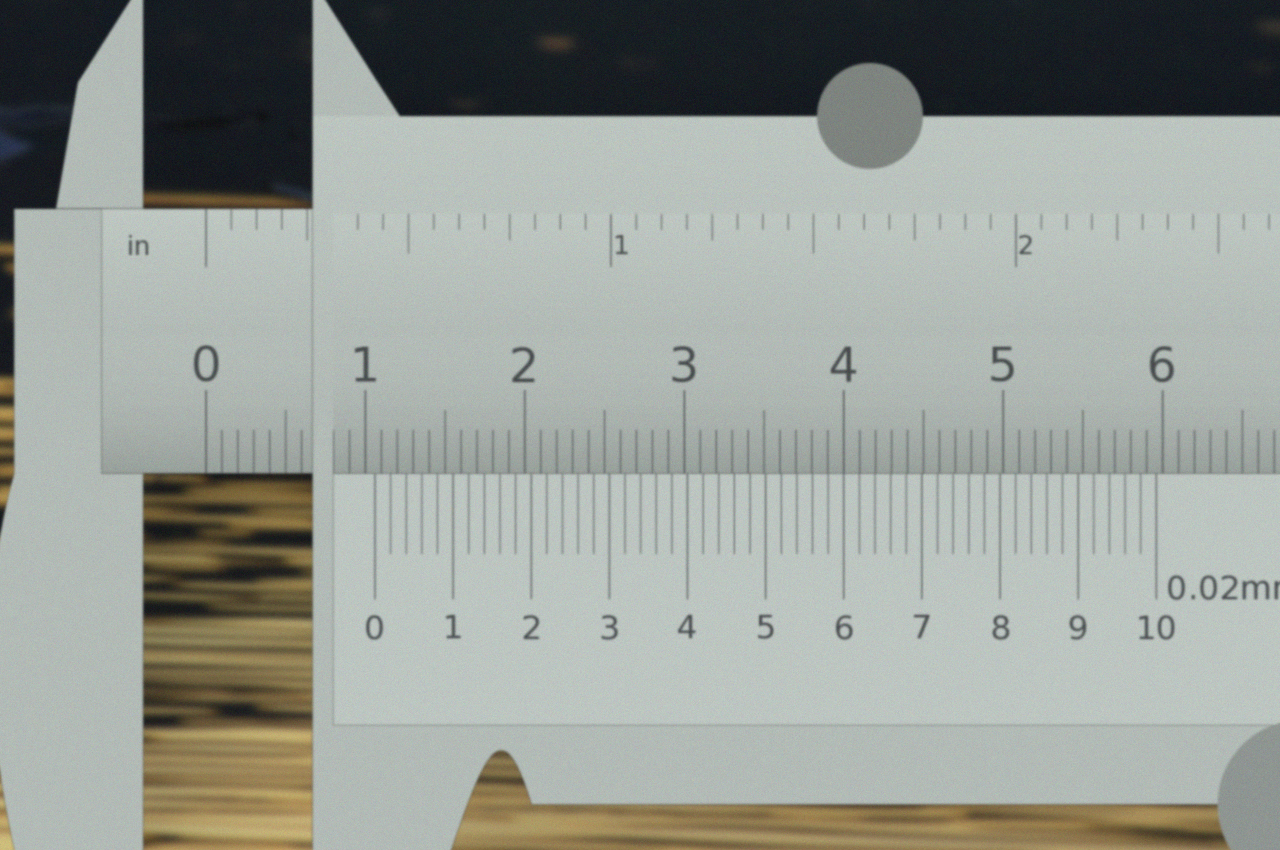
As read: **10.6** mm
